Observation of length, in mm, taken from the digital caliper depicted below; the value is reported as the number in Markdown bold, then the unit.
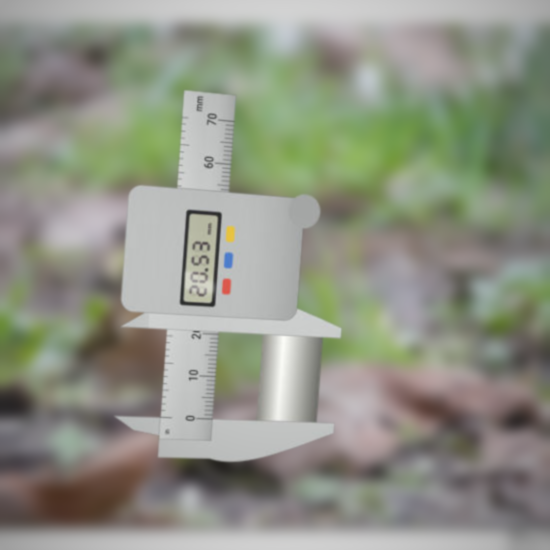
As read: **20.53** mm
